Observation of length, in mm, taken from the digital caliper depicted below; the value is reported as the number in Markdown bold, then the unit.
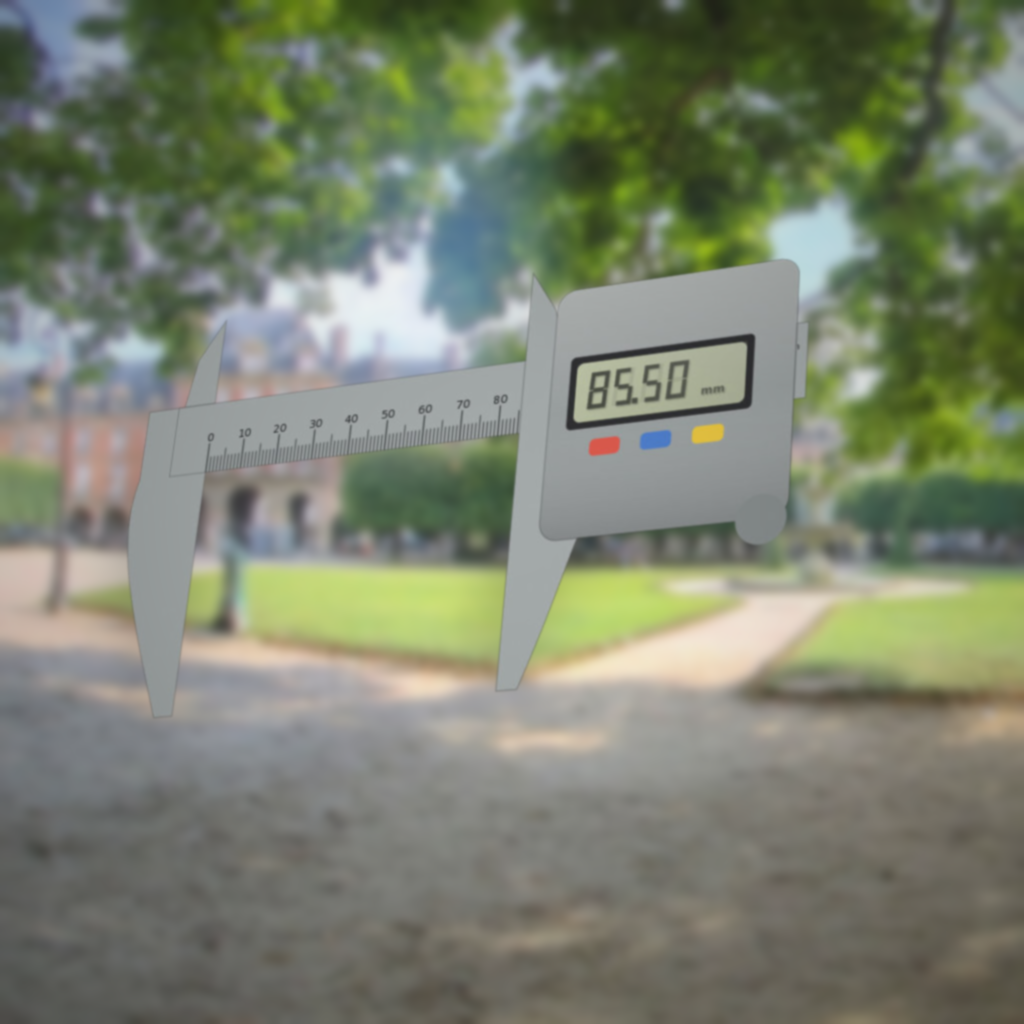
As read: **85.50** mm
